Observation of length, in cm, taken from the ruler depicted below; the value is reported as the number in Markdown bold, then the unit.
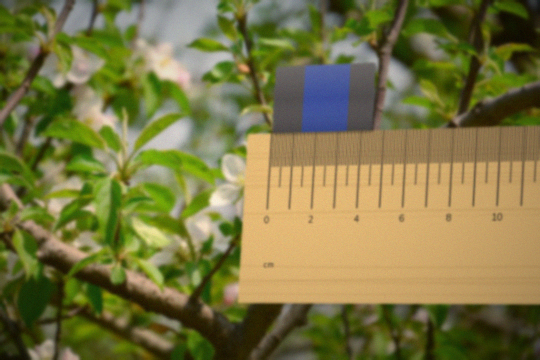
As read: **4.5** cm
